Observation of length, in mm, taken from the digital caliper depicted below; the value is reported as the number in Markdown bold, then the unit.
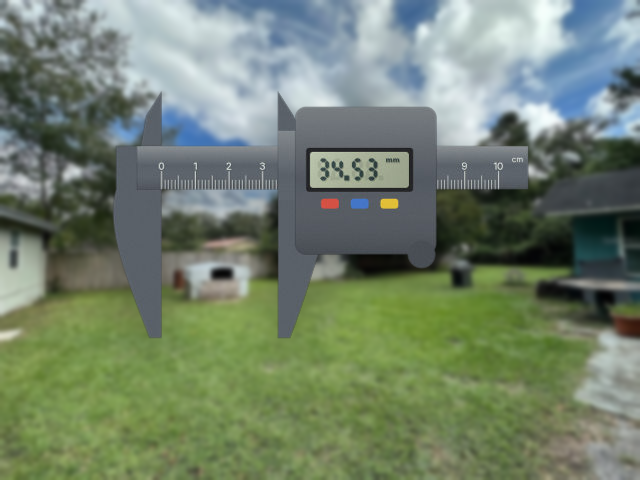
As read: **34.53** mm
